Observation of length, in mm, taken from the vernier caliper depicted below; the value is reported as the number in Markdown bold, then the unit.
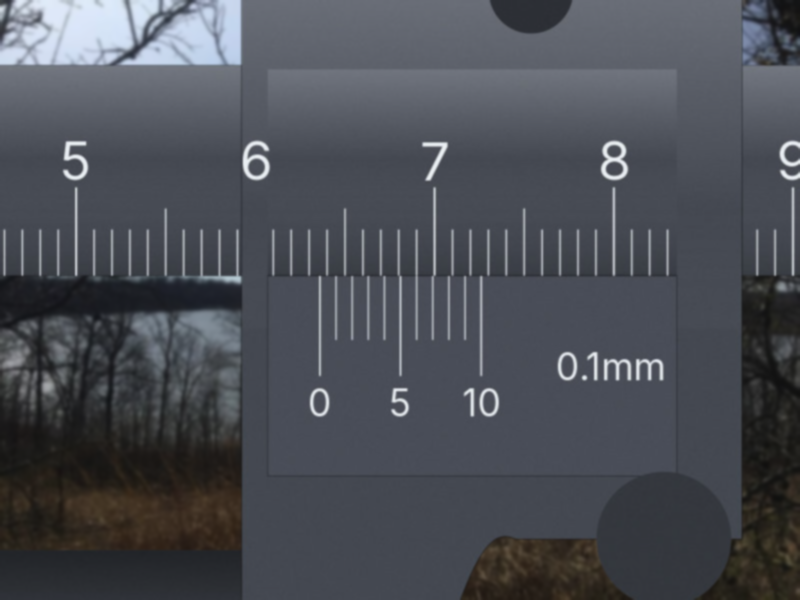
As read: **63.6** mm
